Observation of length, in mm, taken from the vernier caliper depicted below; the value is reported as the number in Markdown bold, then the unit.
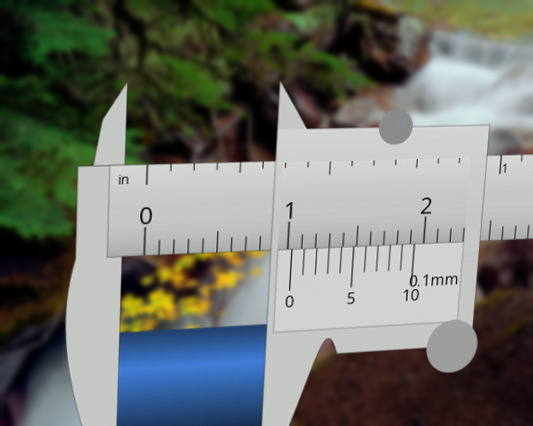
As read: **10.3** mm
